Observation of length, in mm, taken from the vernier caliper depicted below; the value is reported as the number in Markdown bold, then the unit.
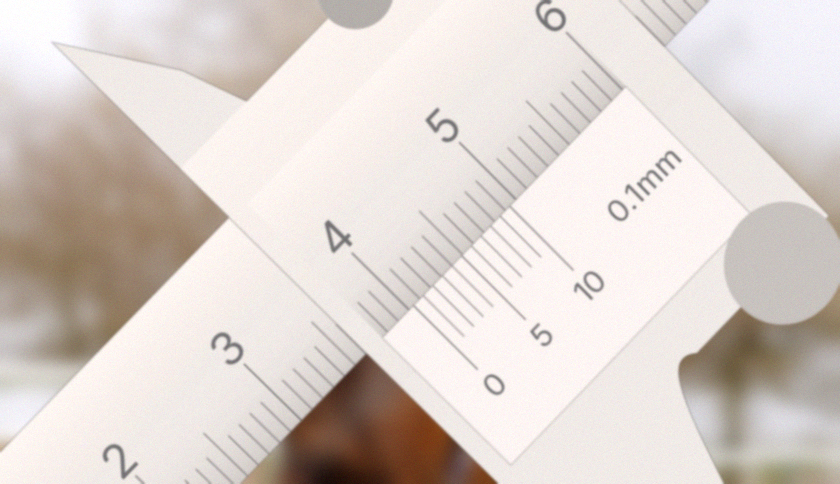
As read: **40.4** mm
